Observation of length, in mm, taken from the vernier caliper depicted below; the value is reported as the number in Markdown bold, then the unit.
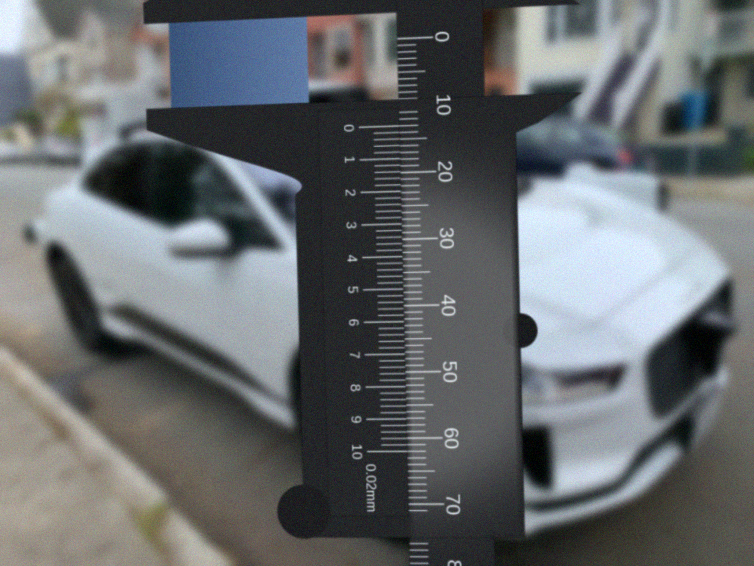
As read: **13.0** mm
